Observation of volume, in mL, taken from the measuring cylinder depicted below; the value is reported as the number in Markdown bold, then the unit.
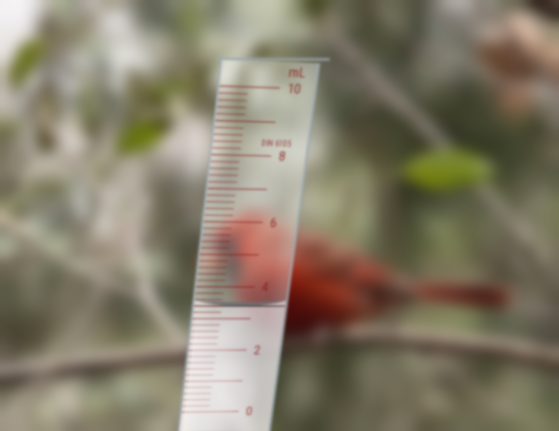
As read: **3.4** mL
